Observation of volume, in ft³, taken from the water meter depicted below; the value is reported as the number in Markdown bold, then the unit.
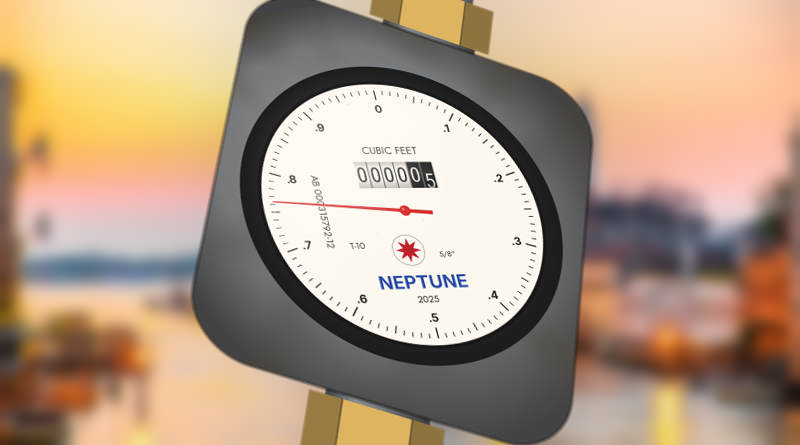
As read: **4.76** ft³
